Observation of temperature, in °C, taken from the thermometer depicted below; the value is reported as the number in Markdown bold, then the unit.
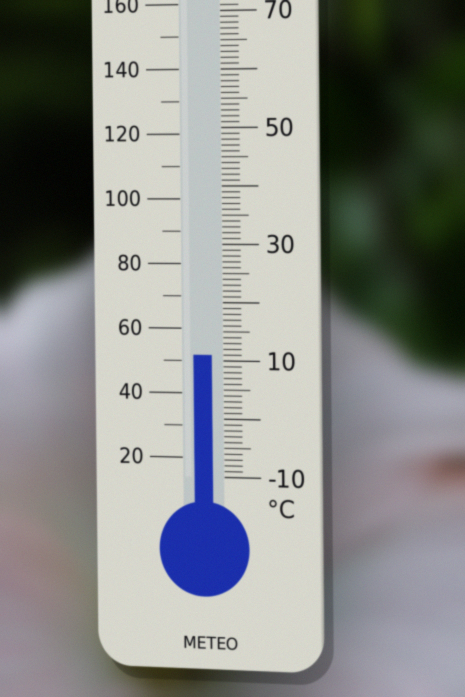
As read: **11** °C
